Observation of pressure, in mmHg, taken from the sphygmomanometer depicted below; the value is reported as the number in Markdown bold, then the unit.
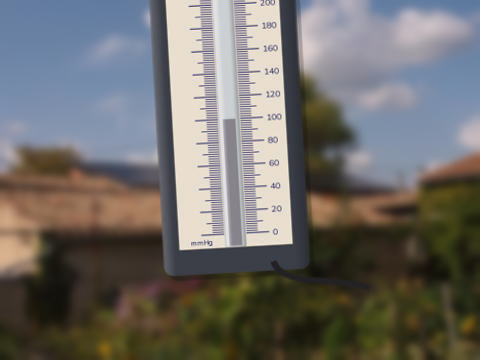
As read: **100** mmHg
